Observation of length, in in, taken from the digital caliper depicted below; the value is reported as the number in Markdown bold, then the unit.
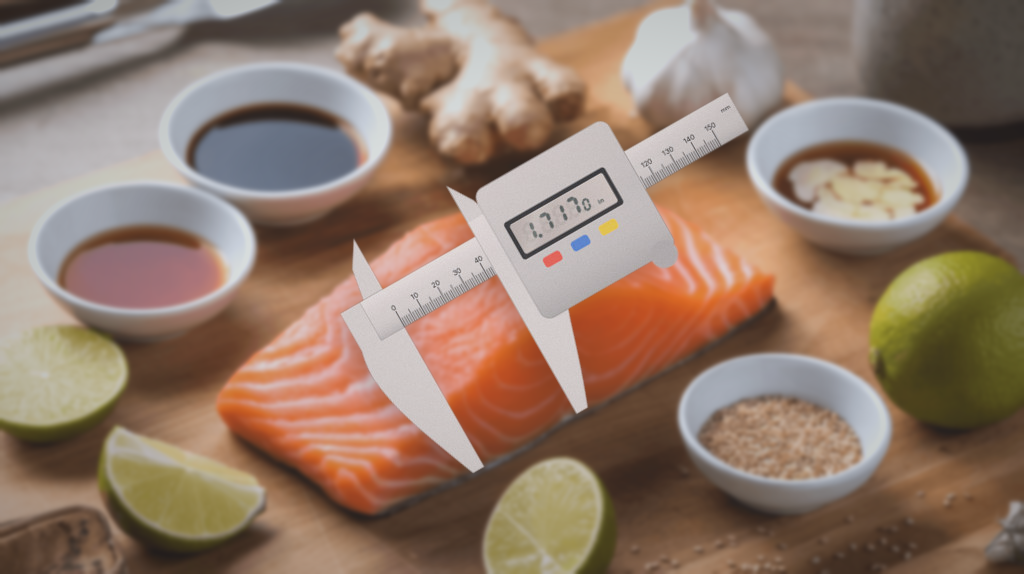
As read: **1.7170** in
